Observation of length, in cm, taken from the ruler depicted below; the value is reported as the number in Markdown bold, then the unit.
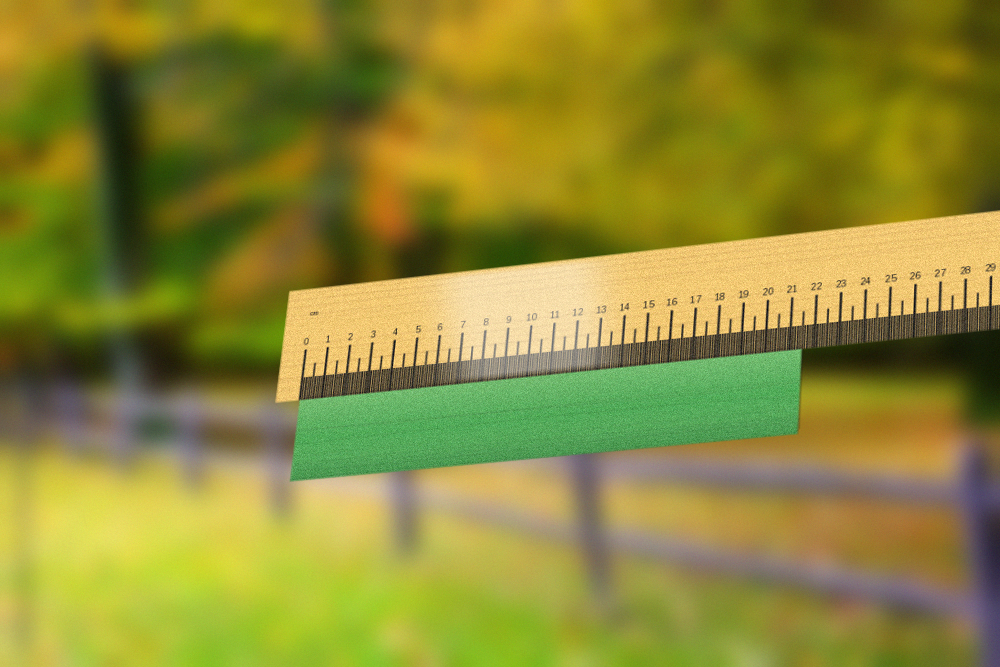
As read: **21.5** cm
